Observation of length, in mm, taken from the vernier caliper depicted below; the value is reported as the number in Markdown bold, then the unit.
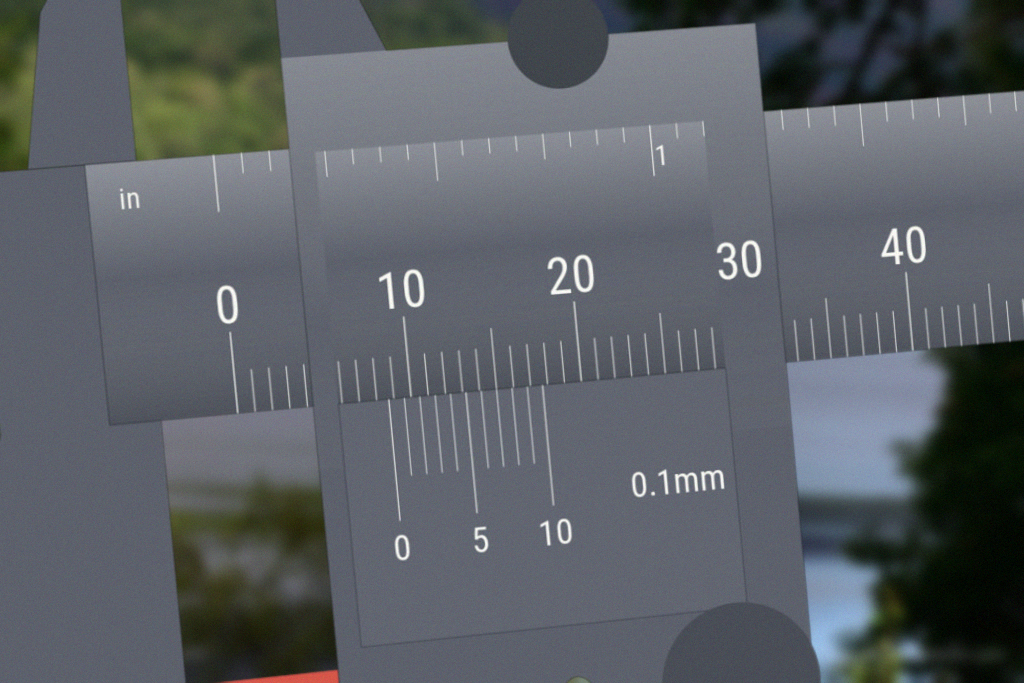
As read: **8.7** mm
